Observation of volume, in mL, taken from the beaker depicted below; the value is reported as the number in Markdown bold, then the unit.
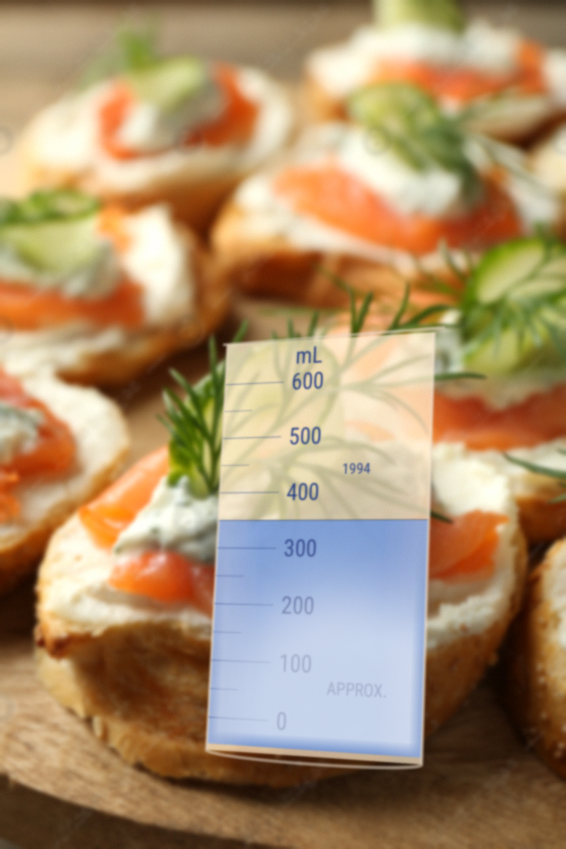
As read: **350** mL
